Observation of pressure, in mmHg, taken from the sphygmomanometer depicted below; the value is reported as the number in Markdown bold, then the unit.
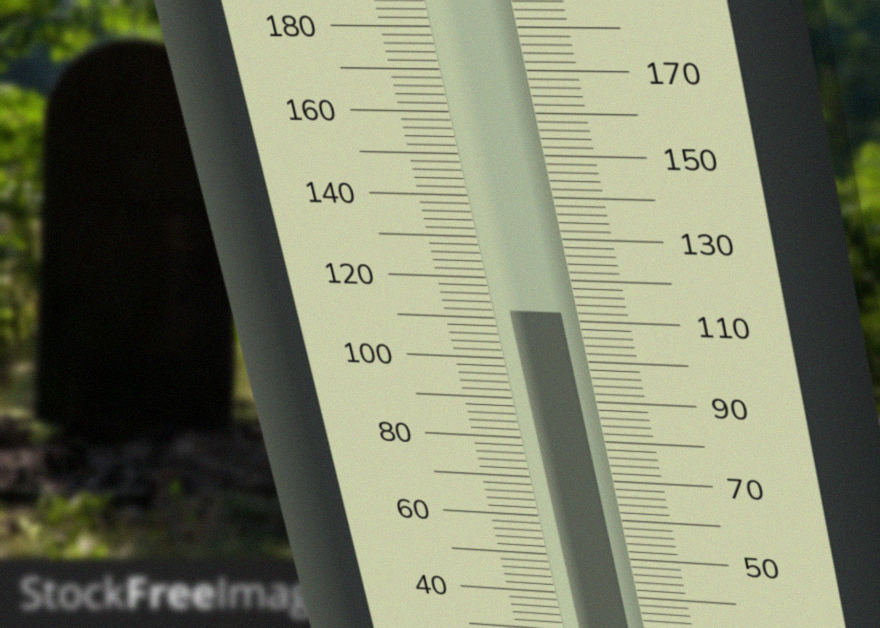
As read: **112** mmHg
